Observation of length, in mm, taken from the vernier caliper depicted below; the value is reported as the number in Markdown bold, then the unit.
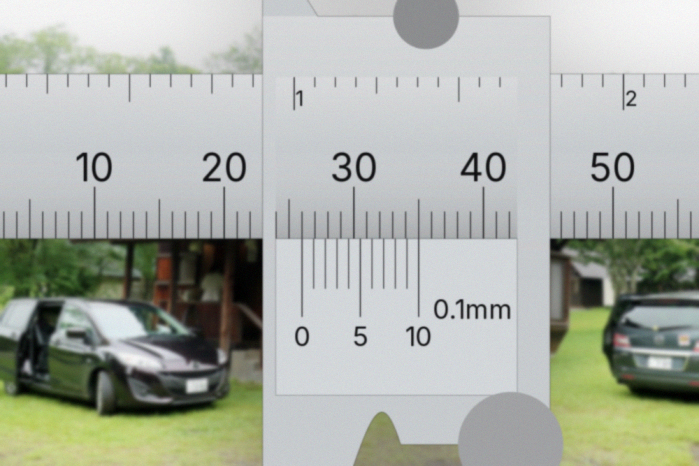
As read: **26.0** mm
